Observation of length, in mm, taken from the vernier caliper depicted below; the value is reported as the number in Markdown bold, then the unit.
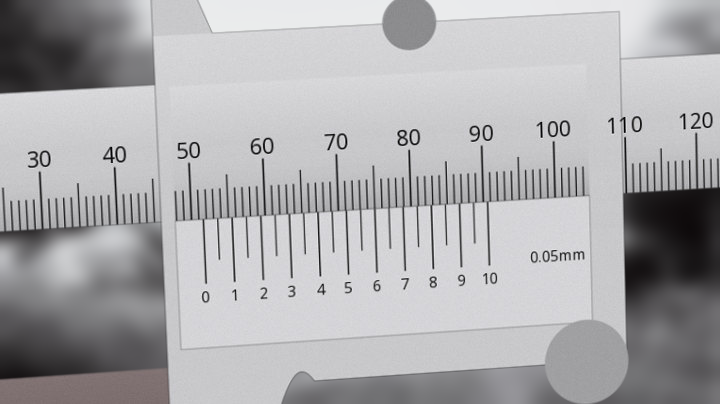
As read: **51.6** mm
